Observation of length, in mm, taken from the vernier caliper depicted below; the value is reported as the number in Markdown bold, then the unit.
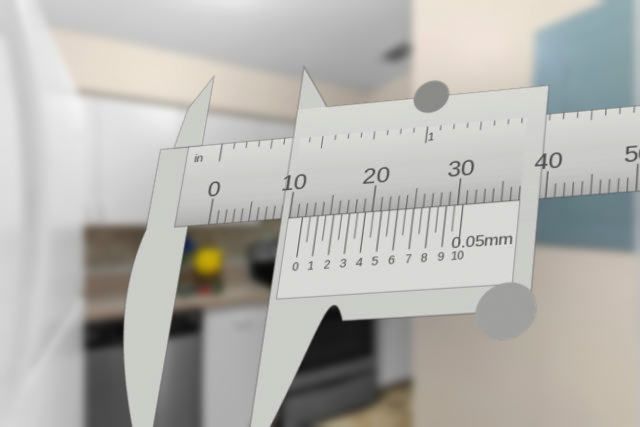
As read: **11.6** mm
